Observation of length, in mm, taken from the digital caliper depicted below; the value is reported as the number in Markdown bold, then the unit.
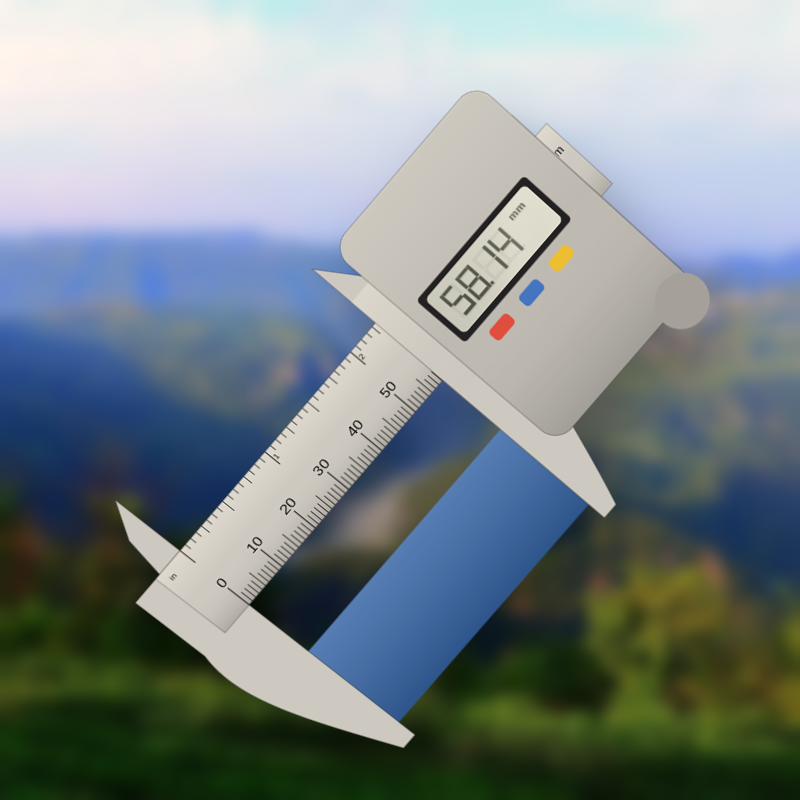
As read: **58.14** mm
